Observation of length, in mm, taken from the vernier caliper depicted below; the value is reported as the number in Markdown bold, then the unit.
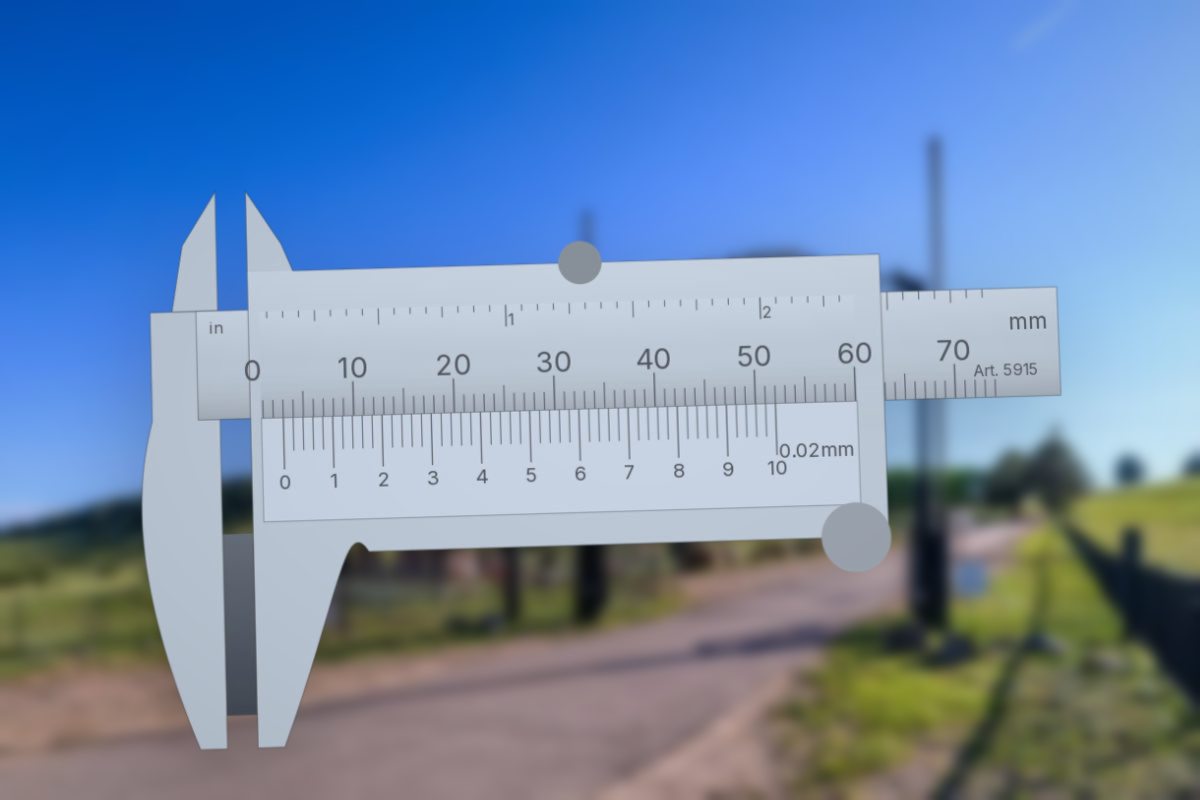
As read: **3.0** mm
